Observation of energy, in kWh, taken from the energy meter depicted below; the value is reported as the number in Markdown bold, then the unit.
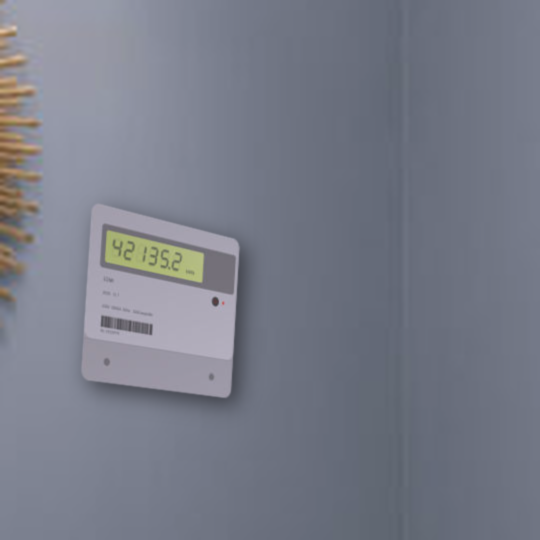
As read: **42135.2** kWh
